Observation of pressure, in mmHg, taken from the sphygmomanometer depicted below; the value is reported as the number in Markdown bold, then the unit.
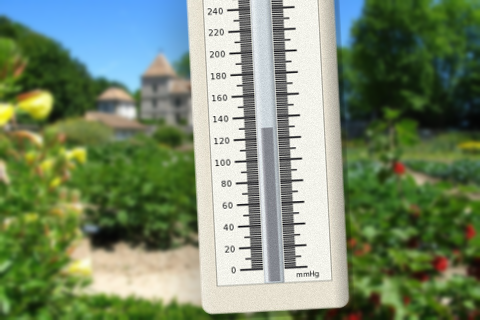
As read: **130** mmHg
